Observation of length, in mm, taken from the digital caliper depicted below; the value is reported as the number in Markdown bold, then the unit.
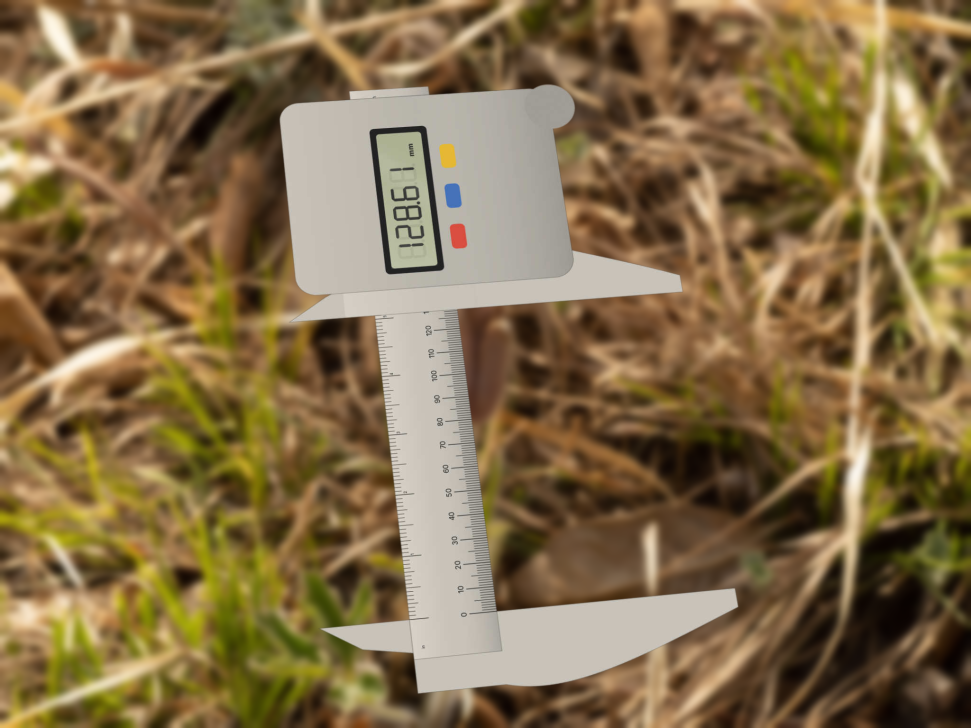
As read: **128.61** mm
